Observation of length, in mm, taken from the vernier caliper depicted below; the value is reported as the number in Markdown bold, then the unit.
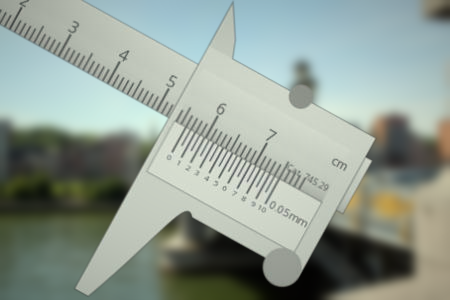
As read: **56.0** mm
